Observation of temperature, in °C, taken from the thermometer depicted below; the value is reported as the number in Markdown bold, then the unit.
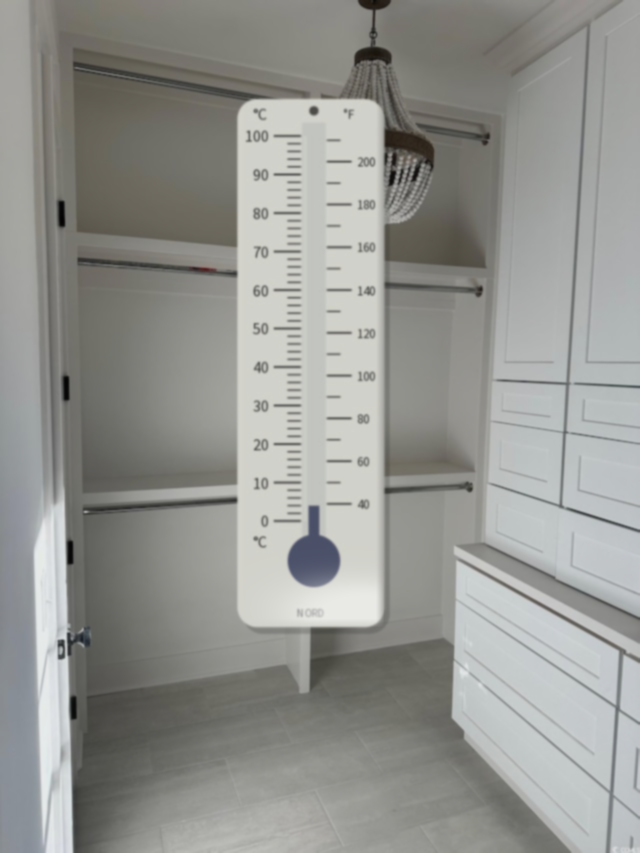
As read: **4** °C
